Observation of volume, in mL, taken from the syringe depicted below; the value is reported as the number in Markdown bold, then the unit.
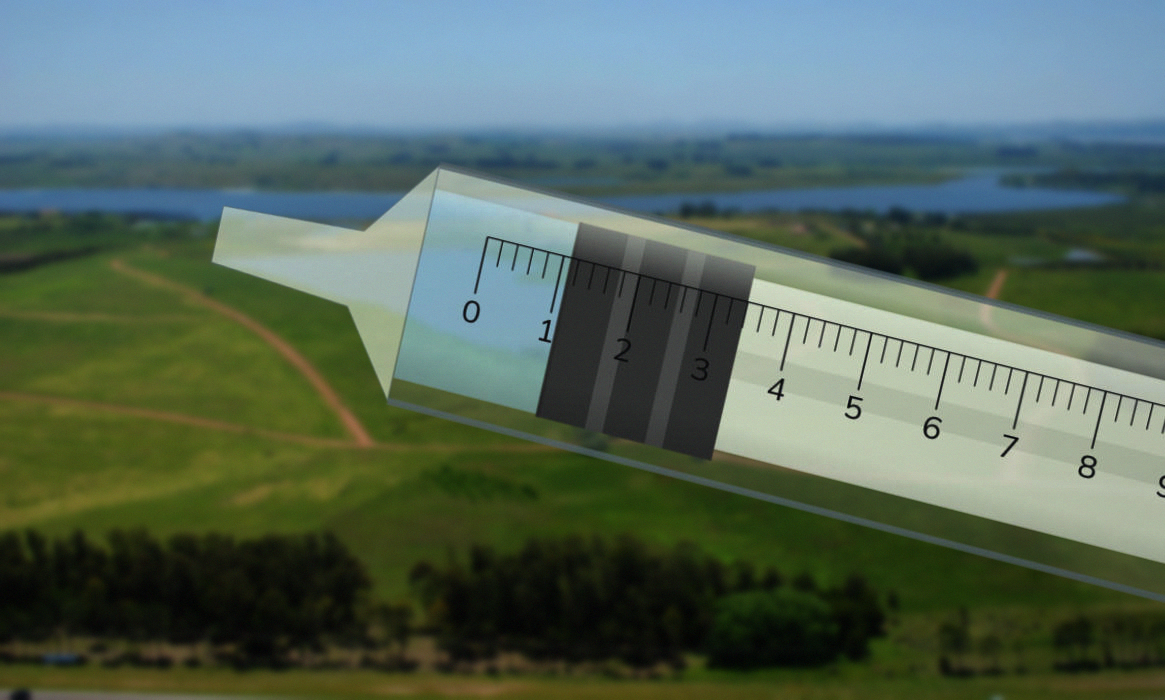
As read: **1.1** mL
